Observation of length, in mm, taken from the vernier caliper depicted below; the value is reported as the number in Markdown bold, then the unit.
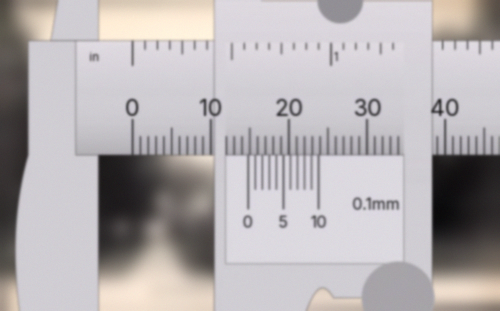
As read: **14.8** mm
